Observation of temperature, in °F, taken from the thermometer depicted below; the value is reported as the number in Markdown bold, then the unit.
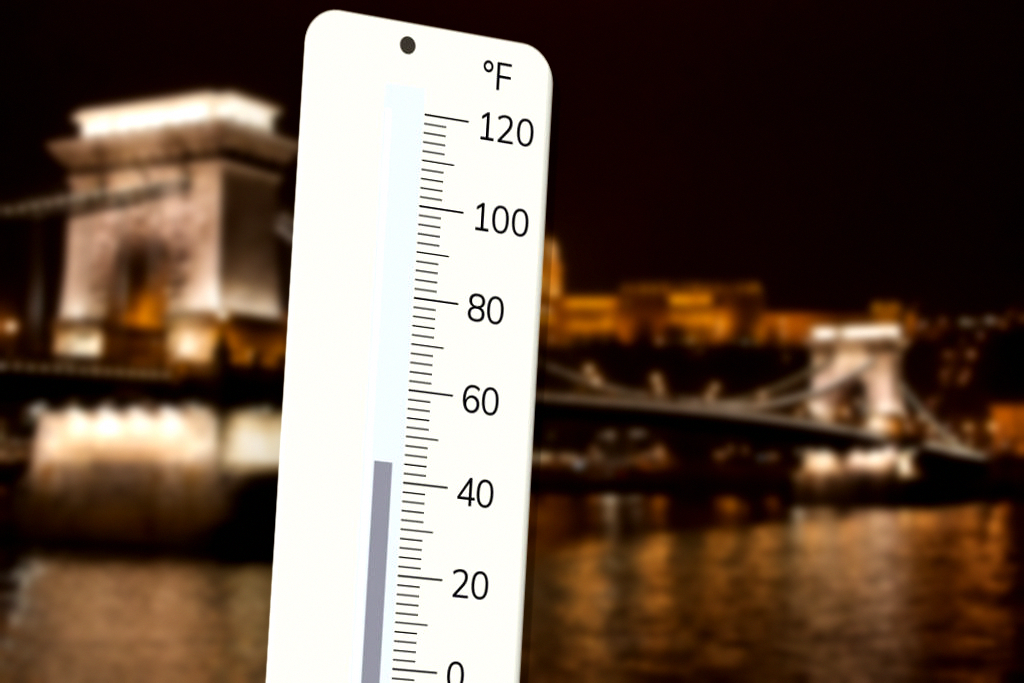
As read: **44** °F
